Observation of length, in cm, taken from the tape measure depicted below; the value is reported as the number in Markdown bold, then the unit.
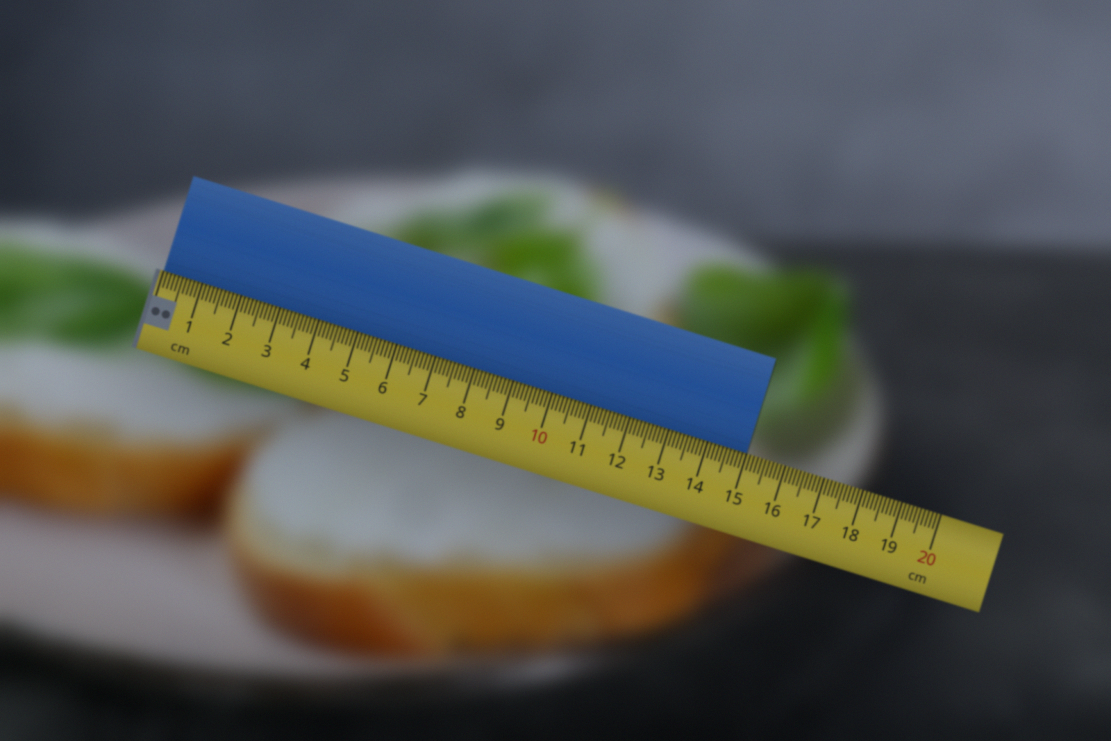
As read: **15** cm
